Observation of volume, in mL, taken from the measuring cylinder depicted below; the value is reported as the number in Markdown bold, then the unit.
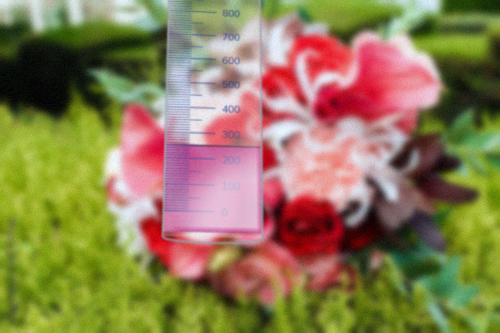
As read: **250** mL
